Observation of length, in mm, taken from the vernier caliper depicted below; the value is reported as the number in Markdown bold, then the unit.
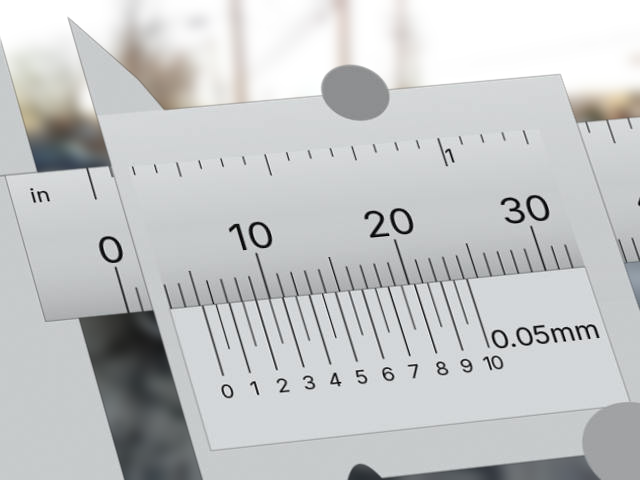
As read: **5.2** mm
